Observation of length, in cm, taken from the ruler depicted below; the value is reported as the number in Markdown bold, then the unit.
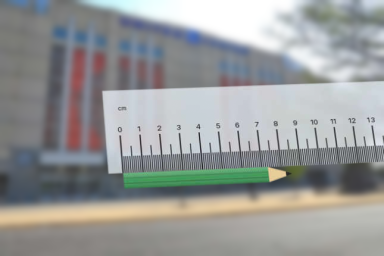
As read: **8.5** cm
